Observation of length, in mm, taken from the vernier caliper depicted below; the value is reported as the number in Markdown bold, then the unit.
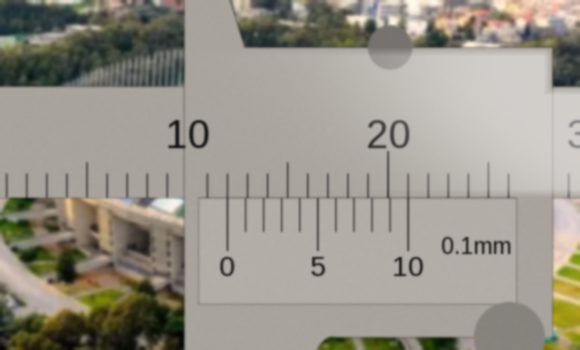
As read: **12.0** mm
